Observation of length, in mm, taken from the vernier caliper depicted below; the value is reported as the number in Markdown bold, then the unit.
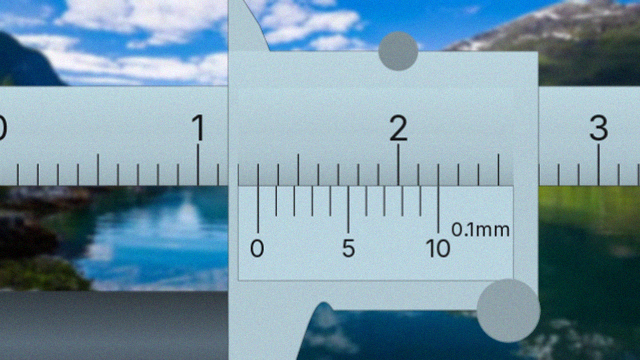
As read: **13.0** mm
